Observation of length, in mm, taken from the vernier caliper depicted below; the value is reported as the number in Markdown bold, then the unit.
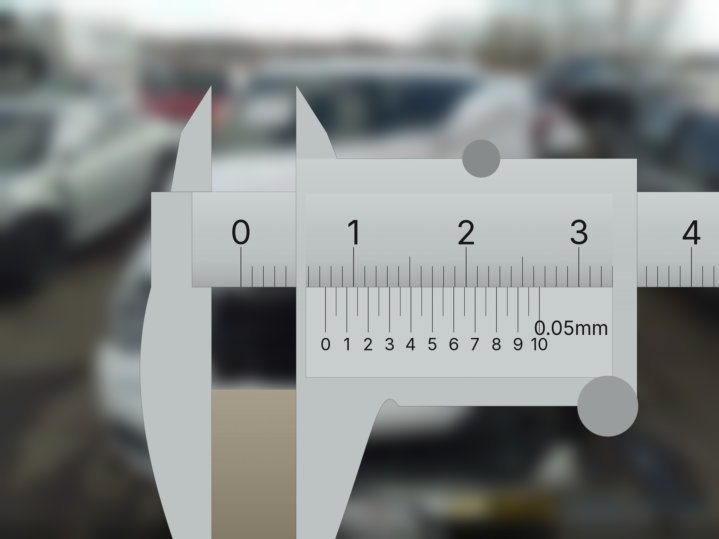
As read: **7.5** mm
